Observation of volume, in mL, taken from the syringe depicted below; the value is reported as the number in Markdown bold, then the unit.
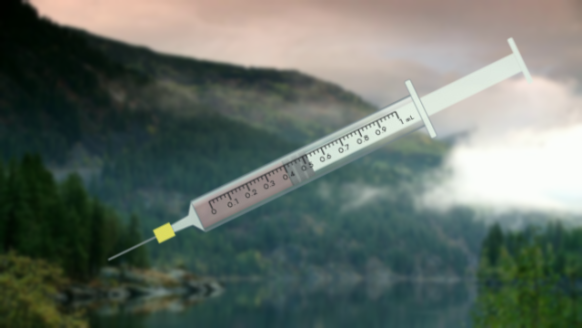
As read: **0.4** mL
